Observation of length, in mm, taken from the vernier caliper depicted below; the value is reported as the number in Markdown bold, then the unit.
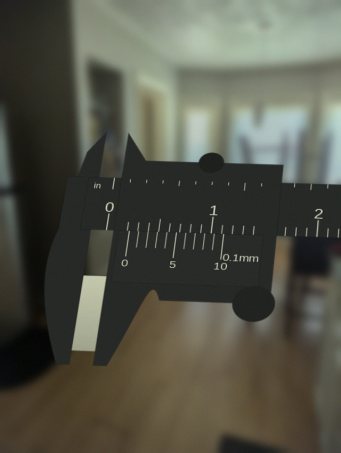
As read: **2.2** mm
